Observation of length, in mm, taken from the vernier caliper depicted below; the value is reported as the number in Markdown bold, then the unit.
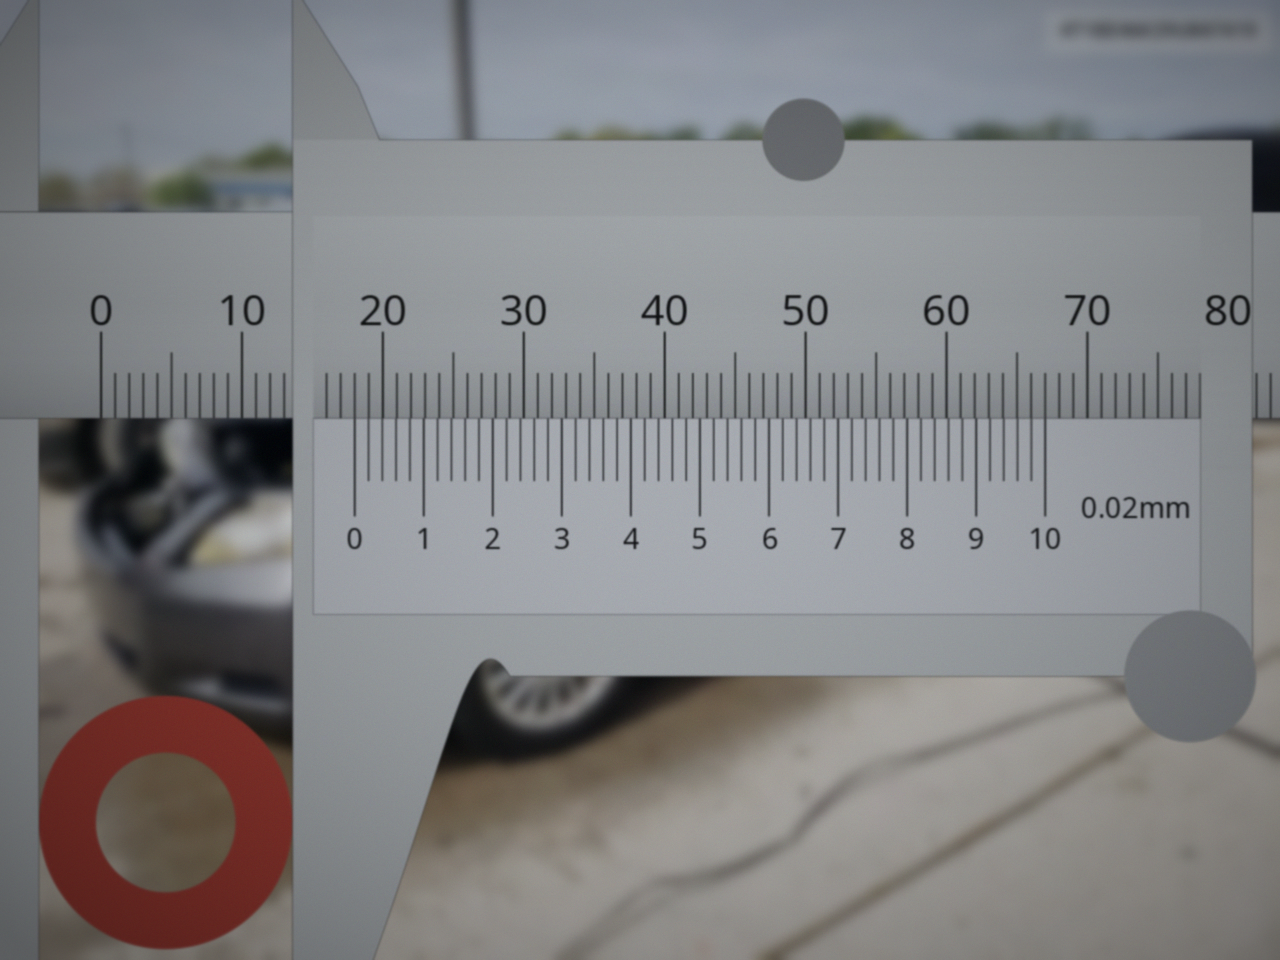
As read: **18.0** mm
